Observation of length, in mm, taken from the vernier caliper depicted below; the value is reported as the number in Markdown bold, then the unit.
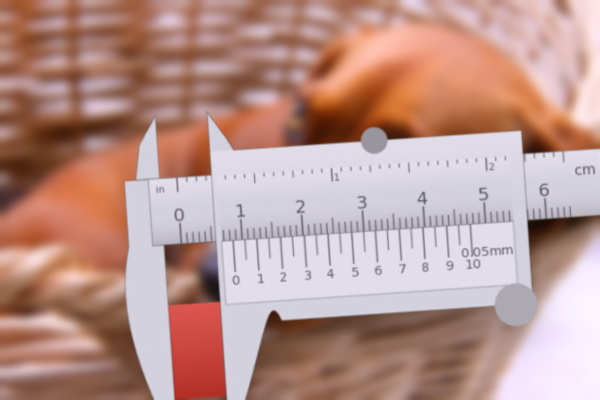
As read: **8.5** mm
